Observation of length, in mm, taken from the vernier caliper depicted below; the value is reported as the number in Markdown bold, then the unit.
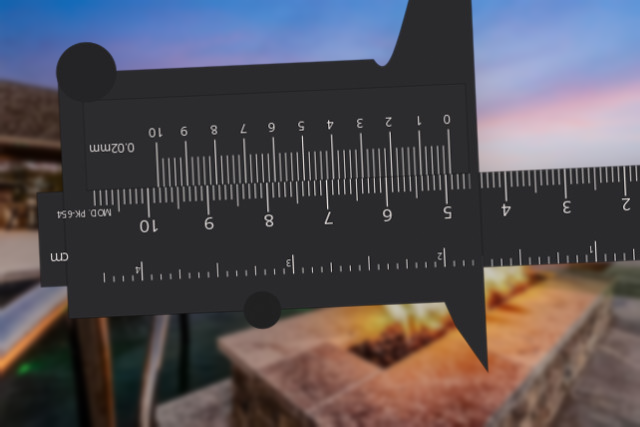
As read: **49.2** mm
